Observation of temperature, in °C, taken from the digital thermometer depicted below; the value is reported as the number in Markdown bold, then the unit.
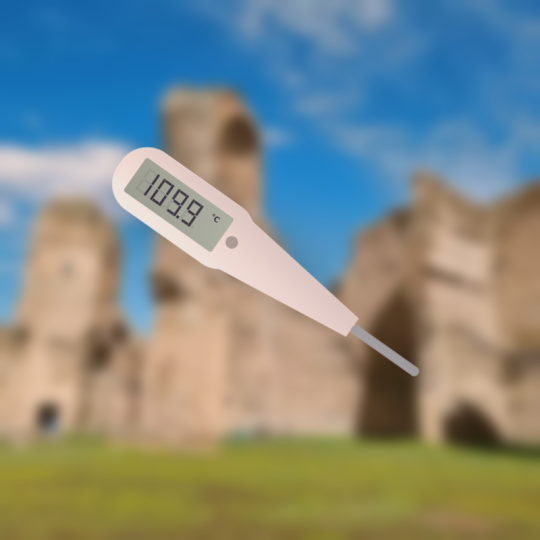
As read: **109.9** °C
